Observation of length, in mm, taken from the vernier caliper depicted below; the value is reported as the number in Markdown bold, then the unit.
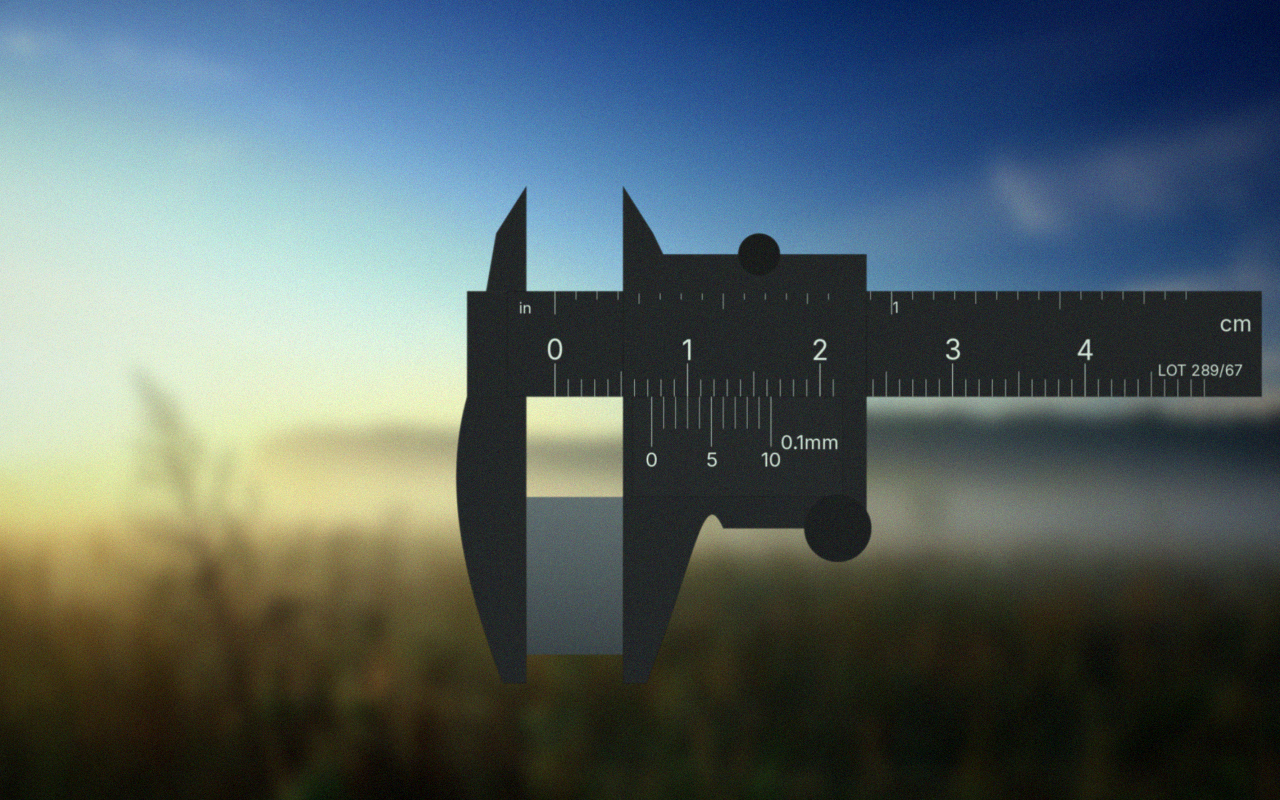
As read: **7.3** mm
